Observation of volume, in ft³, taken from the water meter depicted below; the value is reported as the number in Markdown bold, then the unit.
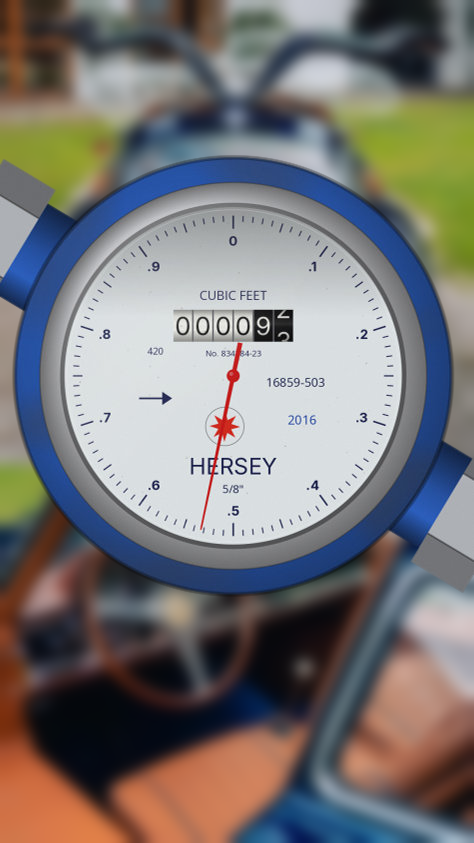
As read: **92.53** ft³
